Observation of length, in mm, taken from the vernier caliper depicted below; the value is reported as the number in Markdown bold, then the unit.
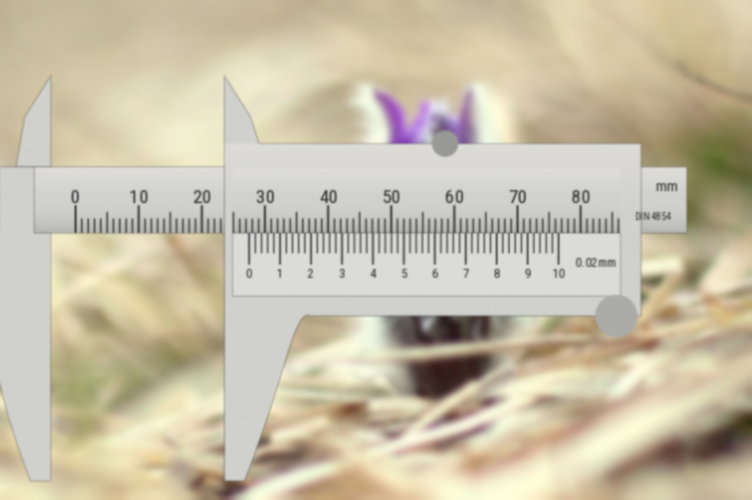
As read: **27.5** mm
